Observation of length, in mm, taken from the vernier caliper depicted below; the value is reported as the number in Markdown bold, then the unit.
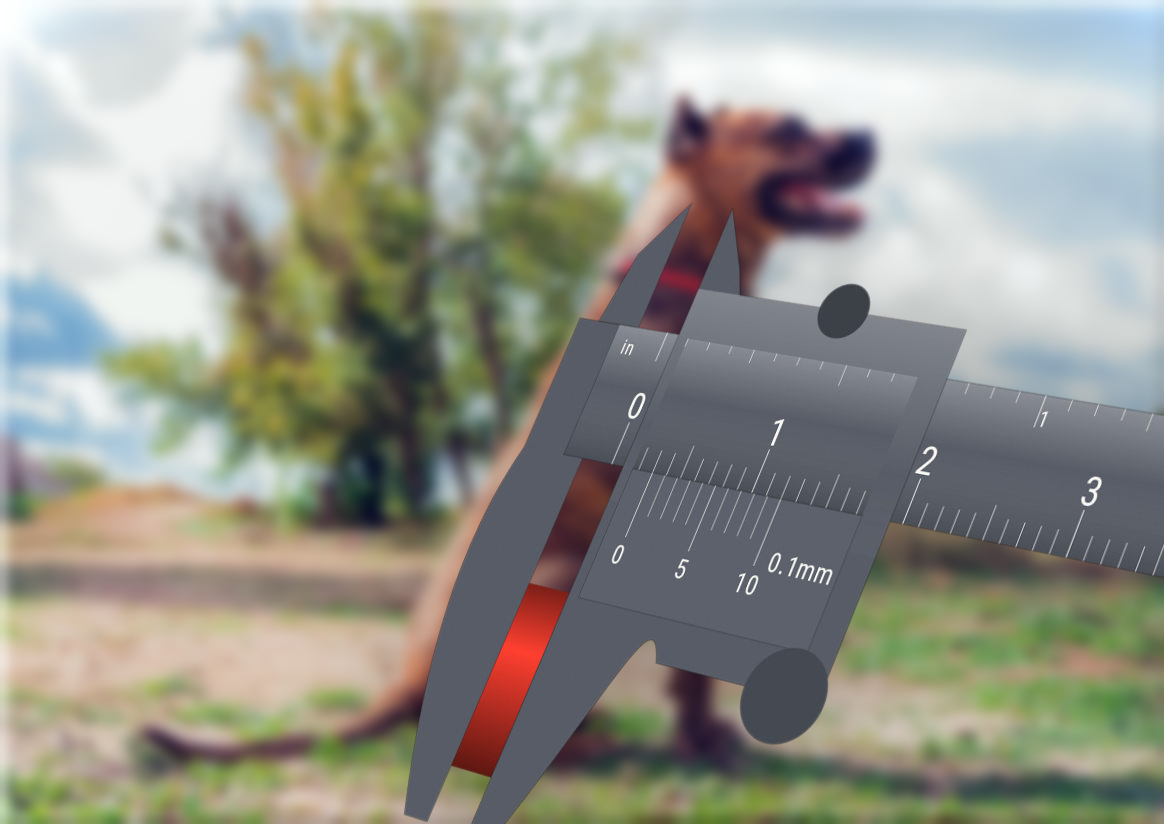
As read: **3.0** mm
